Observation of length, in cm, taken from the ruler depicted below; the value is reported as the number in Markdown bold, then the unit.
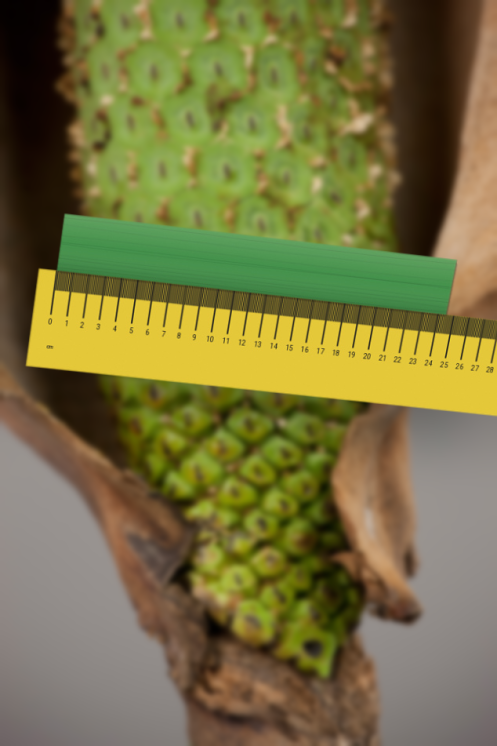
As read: **24.5** cm
